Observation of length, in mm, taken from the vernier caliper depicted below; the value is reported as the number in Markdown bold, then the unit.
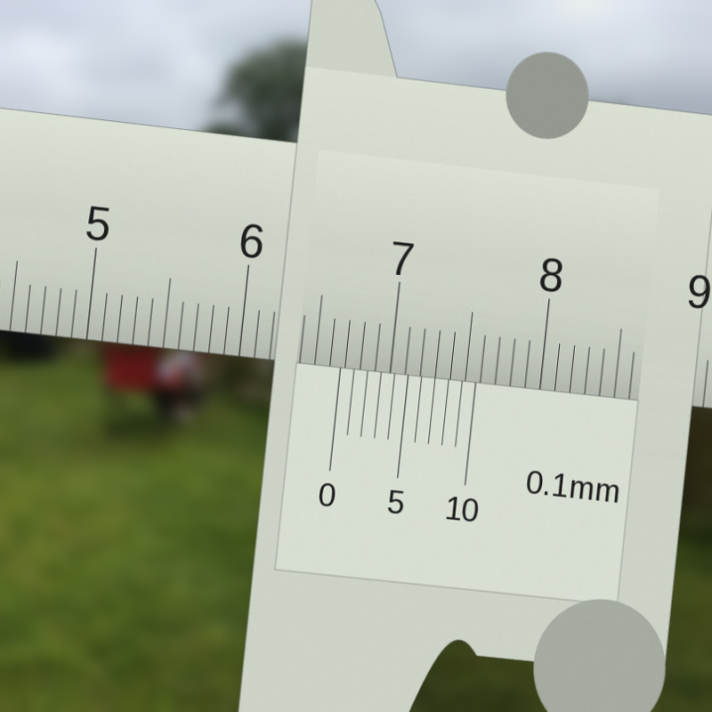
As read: **66.7** mm
